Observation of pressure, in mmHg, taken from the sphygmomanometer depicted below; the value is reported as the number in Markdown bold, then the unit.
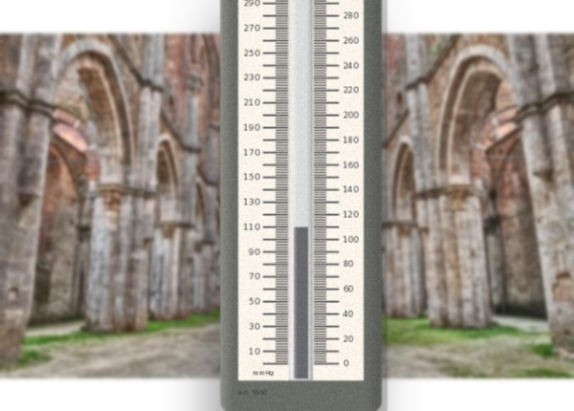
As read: **110** mmHg
